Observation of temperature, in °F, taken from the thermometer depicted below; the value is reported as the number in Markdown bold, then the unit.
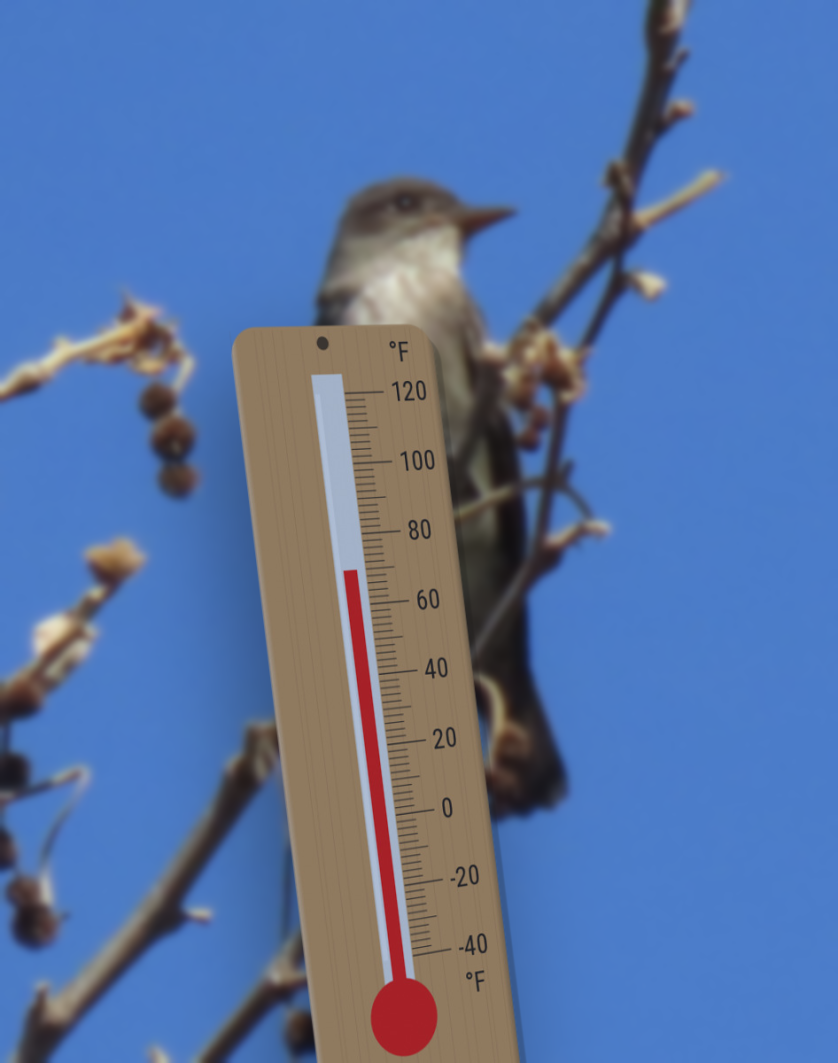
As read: **70** °F
